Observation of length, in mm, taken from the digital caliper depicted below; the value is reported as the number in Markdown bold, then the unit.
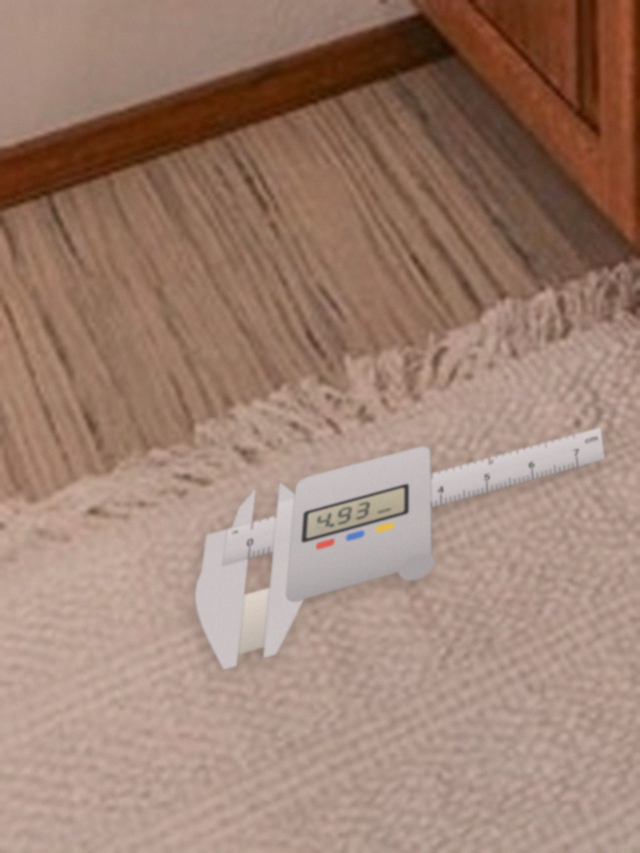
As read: **4.93** mm
